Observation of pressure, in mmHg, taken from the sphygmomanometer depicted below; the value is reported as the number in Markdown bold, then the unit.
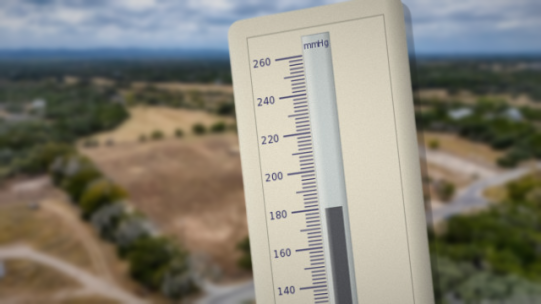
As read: **180** mmHg
